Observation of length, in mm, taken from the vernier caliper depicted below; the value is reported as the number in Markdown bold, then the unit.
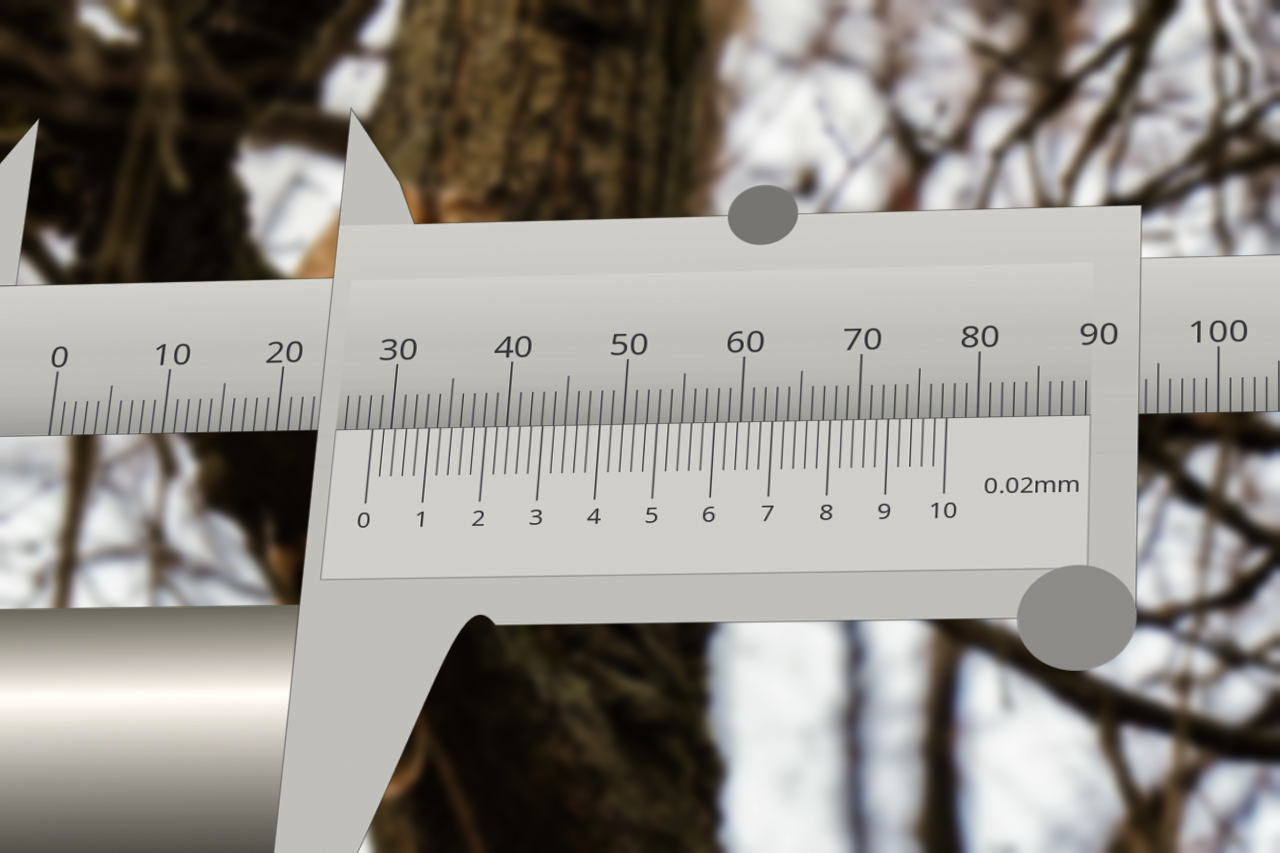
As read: **28.4** mm
